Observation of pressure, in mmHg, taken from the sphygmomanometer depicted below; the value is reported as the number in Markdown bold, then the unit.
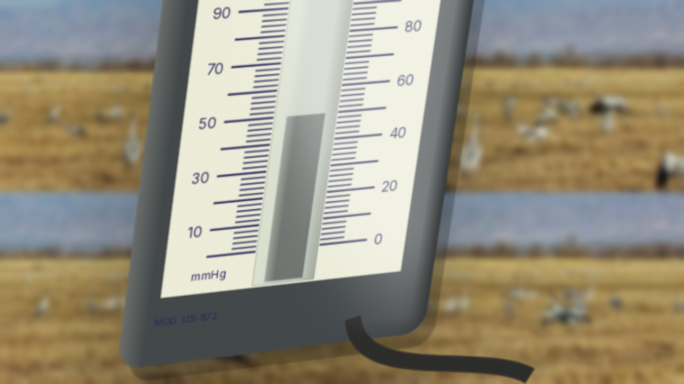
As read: **50** mmHg
